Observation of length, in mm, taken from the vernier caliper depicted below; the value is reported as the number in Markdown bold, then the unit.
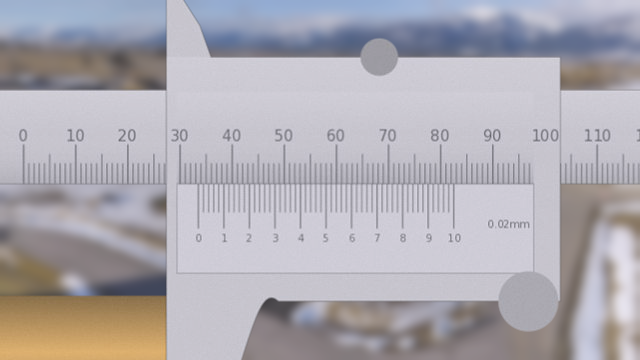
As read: **33.5** mm
